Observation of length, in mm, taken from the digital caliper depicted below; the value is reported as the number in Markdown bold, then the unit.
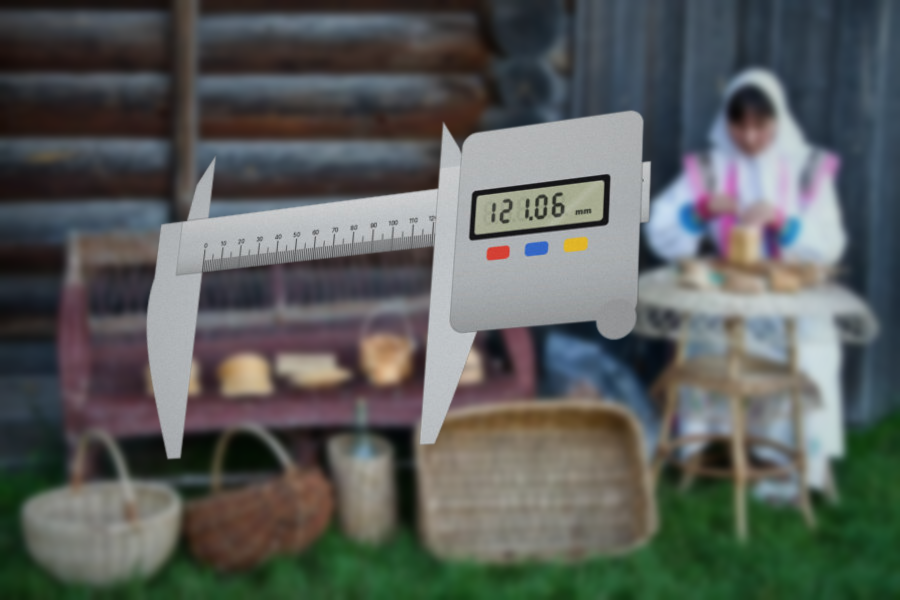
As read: **121.06** mm
